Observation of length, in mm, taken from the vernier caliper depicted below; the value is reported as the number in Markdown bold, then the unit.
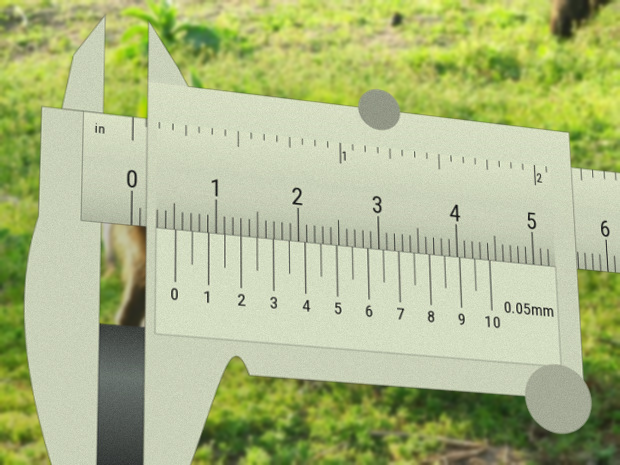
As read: **5.2** mm
